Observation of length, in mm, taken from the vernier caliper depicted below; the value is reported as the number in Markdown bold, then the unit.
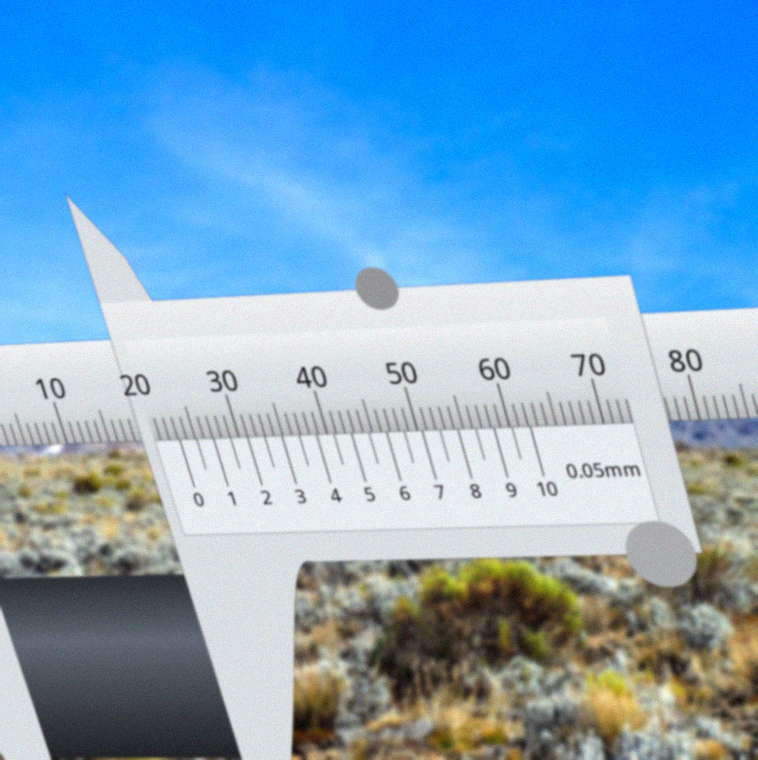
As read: **23.2** mm
